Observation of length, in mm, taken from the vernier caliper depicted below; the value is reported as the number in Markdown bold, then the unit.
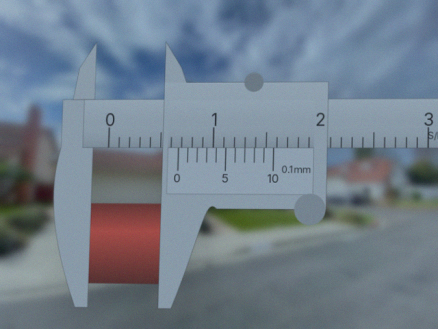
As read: **6.7** mm
